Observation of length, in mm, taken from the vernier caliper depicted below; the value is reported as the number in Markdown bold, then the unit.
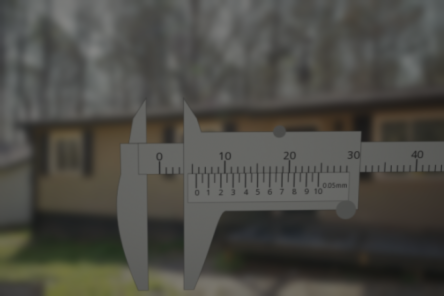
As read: **5.6** mm
